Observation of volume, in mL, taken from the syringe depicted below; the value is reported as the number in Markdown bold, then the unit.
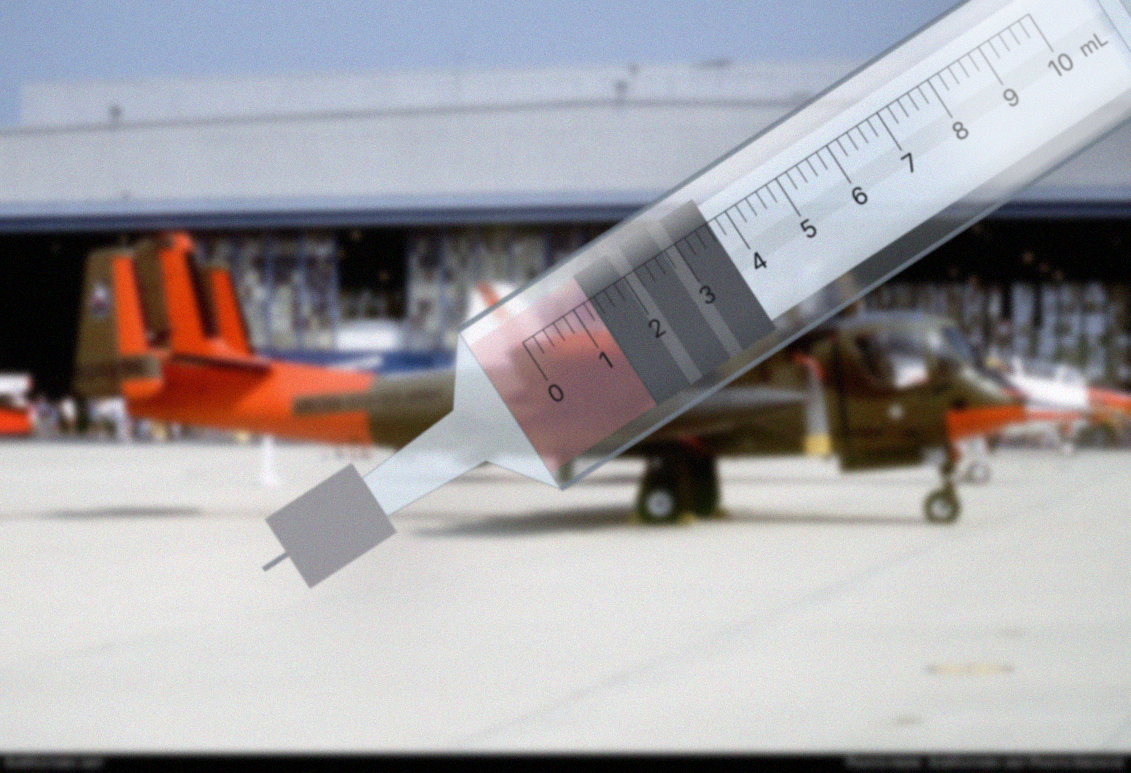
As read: **1.3** mL
